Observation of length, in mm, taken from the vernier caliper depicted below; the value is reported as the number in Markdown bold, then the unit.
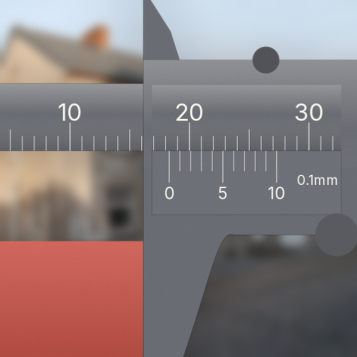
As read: **18.3** mm
